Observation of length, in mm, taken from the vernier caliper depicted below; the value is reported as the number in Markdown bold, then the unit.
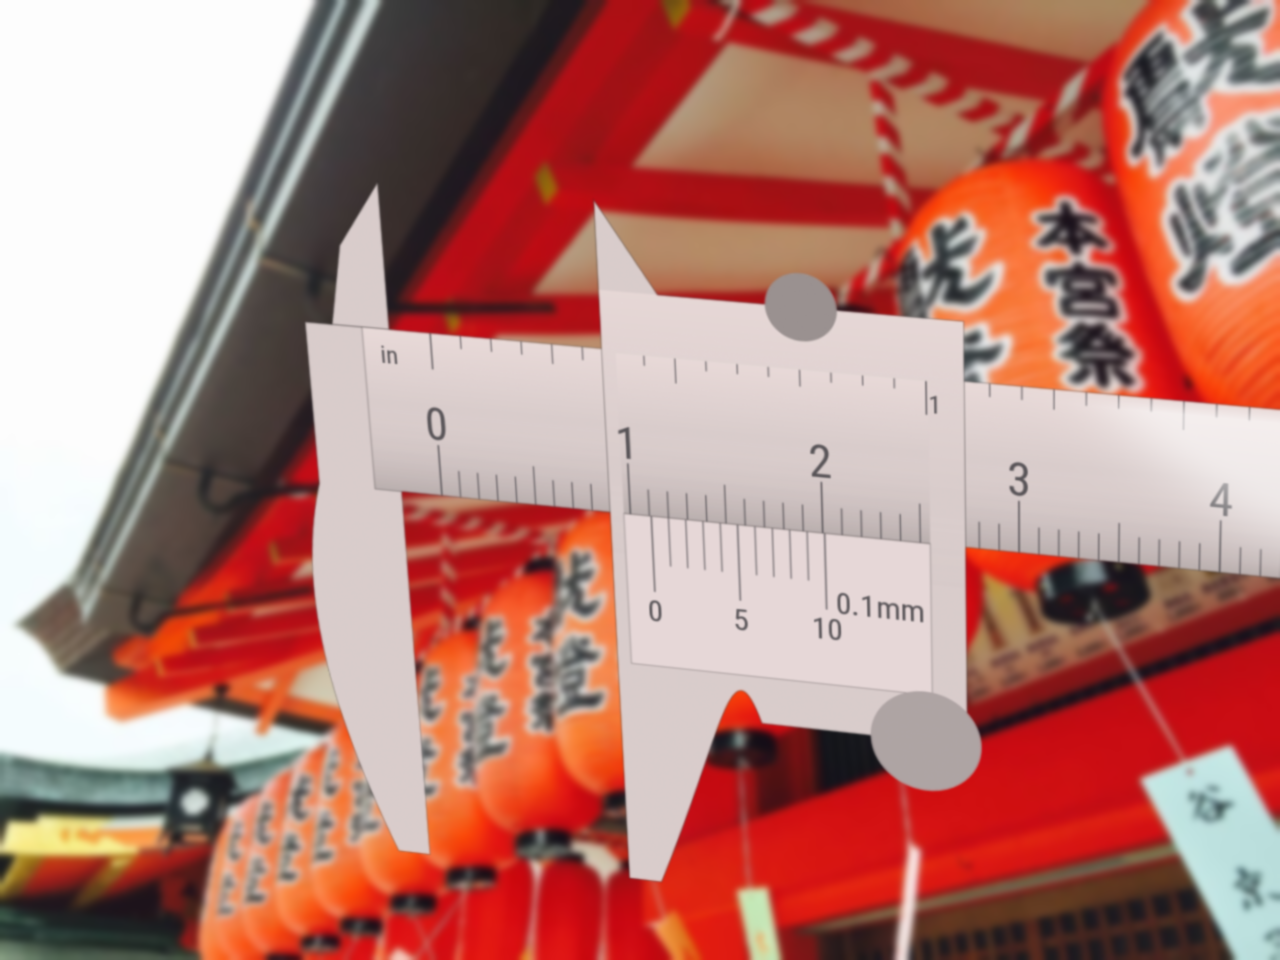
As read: **11.1** mm
